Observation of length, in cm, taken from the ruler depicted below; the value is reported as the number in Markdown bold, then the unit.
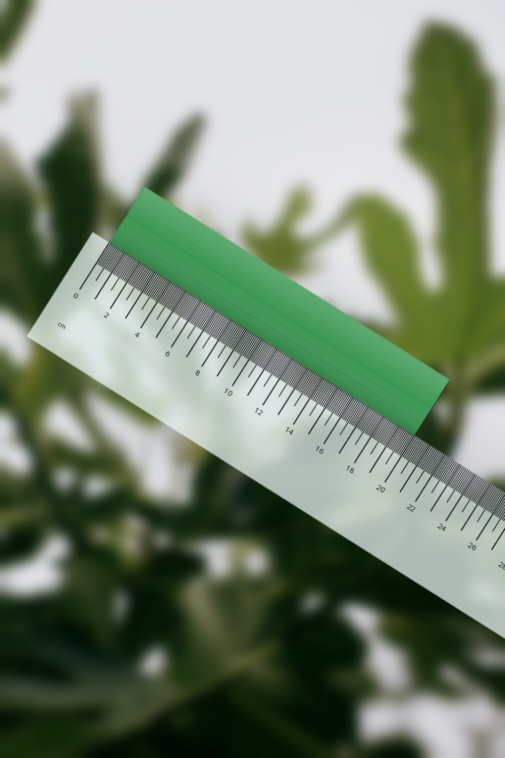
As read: **20** cm
